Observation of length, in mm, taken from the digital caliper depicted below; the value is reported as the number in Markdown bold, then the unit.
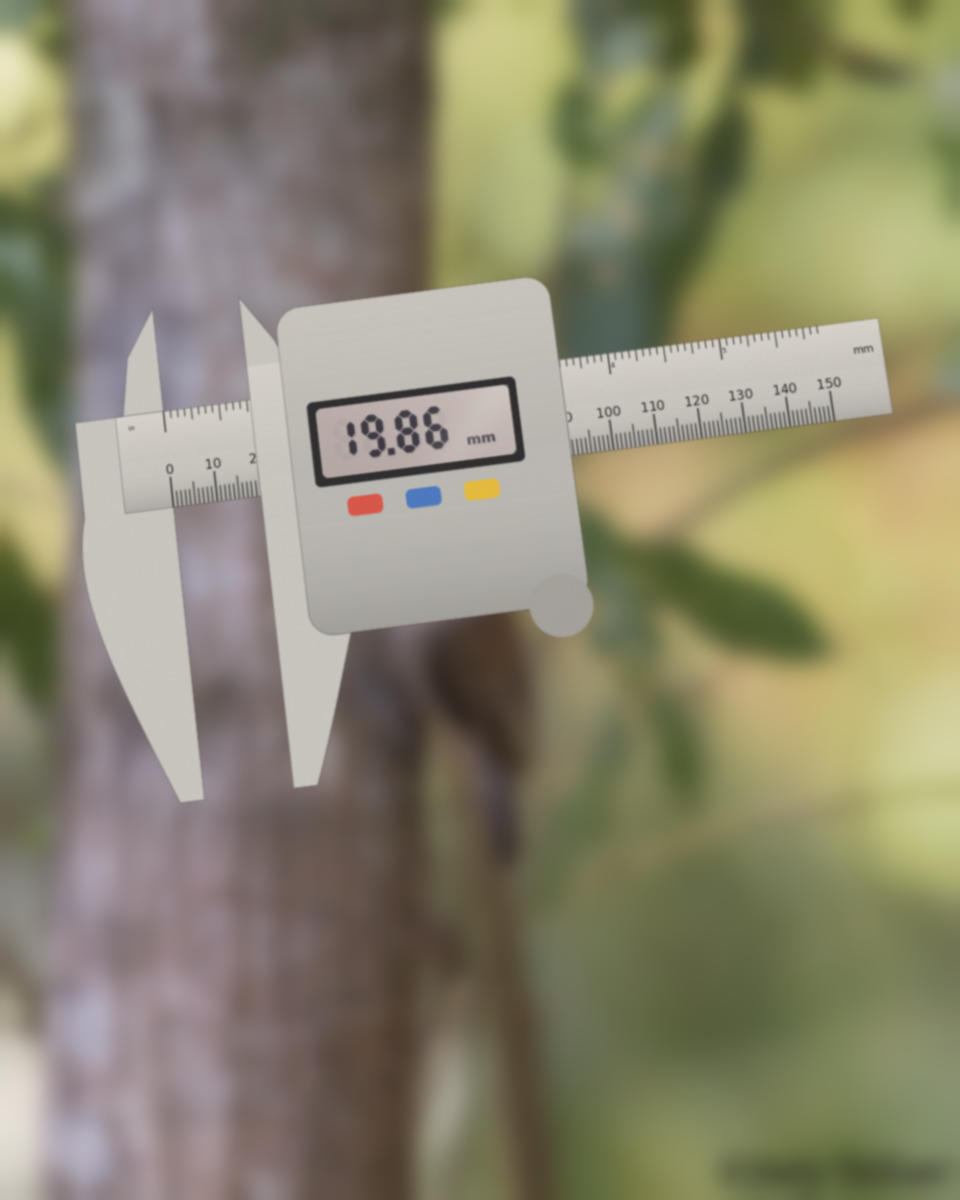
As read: **19.86** mm
